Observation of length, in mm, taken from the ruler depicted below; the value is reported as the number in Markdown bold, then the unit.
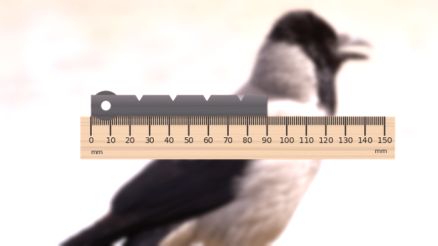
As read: **90** mm
